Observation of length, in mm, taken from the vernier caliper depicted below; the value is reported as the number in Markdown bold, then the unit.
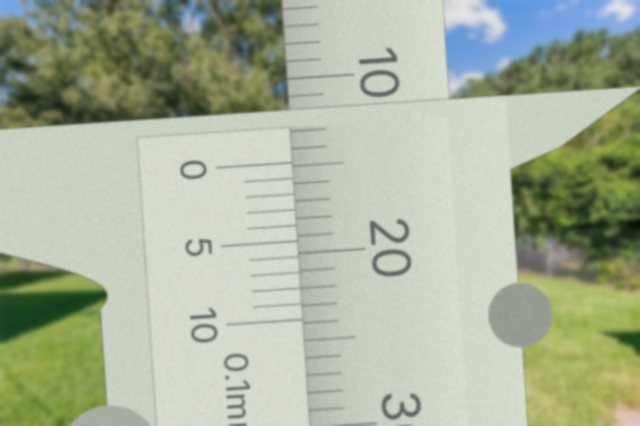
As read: **14.8** mm
